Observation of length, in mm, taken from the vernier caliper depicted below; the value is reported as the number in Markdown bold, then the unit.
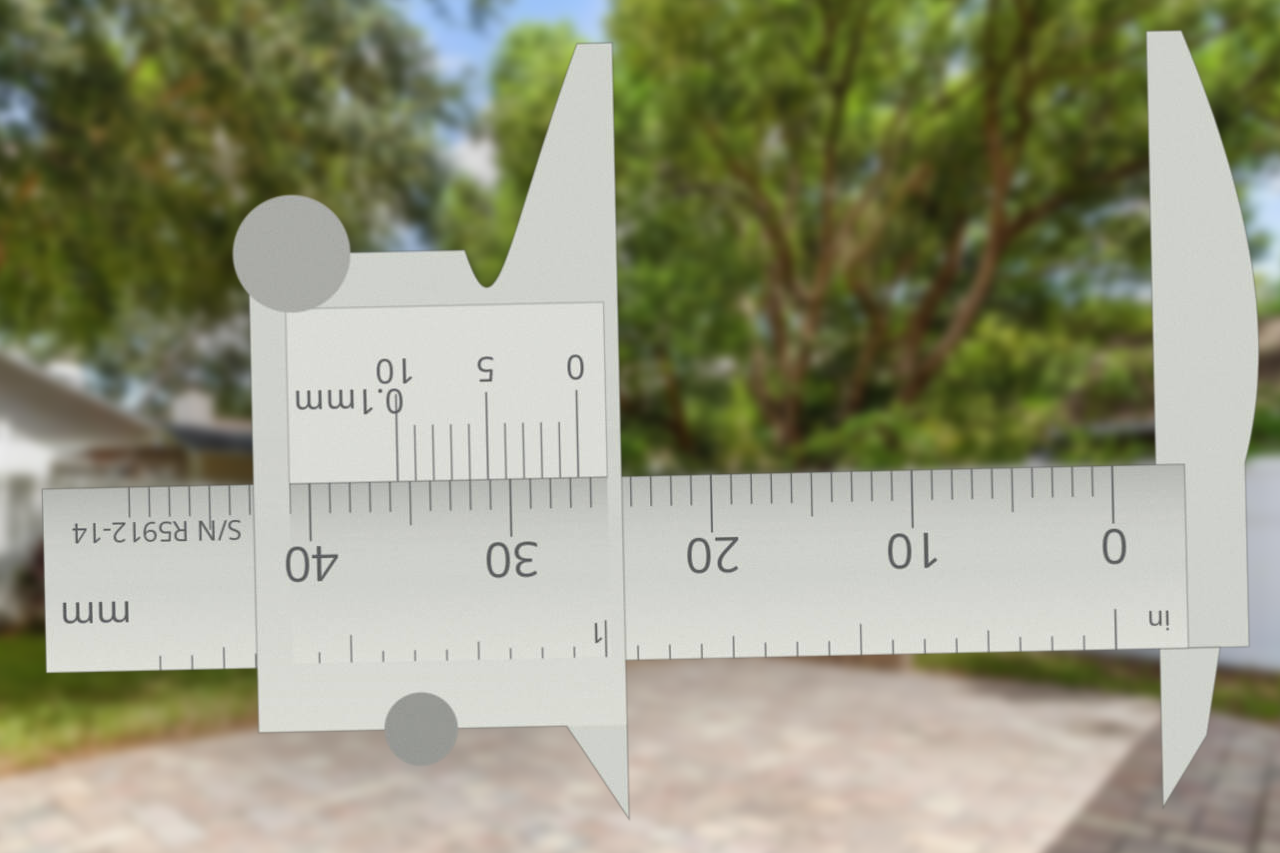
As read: **26.6** mm
